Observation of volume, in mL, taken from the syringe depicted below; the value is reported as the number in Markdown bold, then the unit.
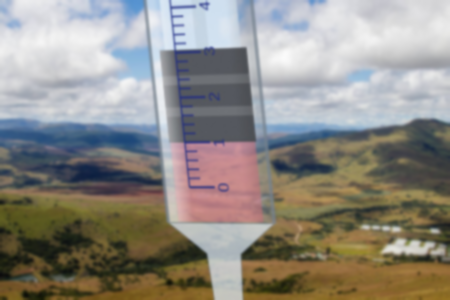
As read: **1** mL
